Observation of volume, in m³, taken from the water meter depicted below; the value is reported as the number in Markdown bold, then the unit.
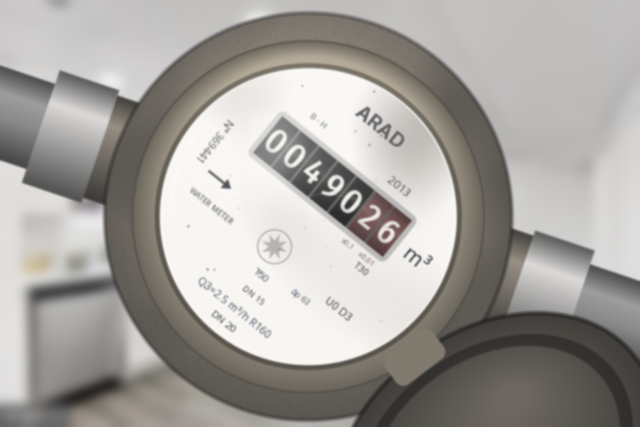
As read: **490.26** m³
